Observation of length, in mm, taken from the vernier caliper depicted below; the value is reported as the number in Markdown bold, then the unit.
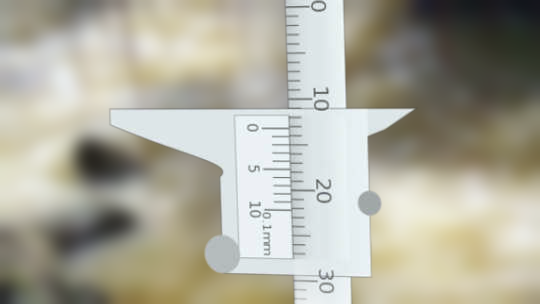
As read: **13.2** mm
